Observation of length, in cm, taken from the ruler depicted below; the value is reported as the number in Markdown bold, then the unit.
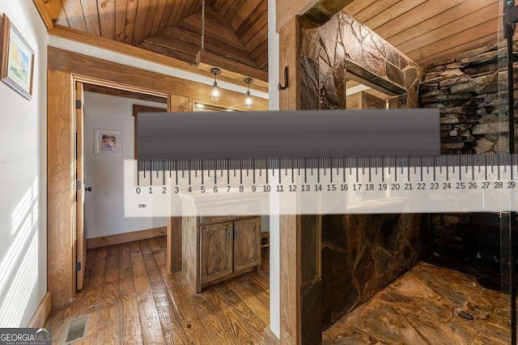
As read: **23.5** cm
